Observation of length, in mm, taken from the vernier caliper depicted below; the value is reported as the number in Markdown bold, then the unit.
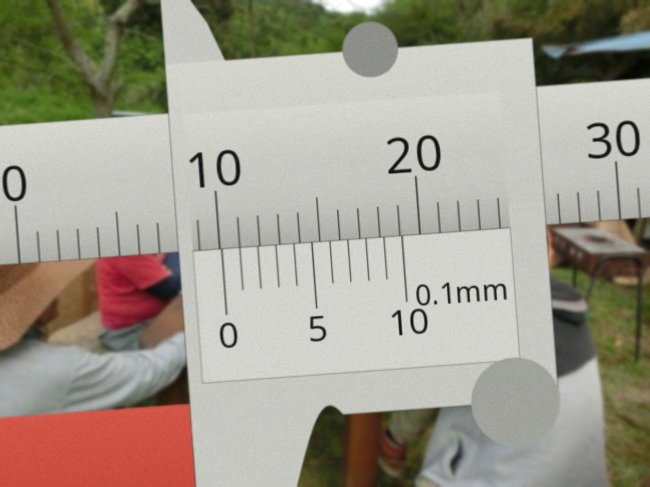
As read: **10.1** mm
